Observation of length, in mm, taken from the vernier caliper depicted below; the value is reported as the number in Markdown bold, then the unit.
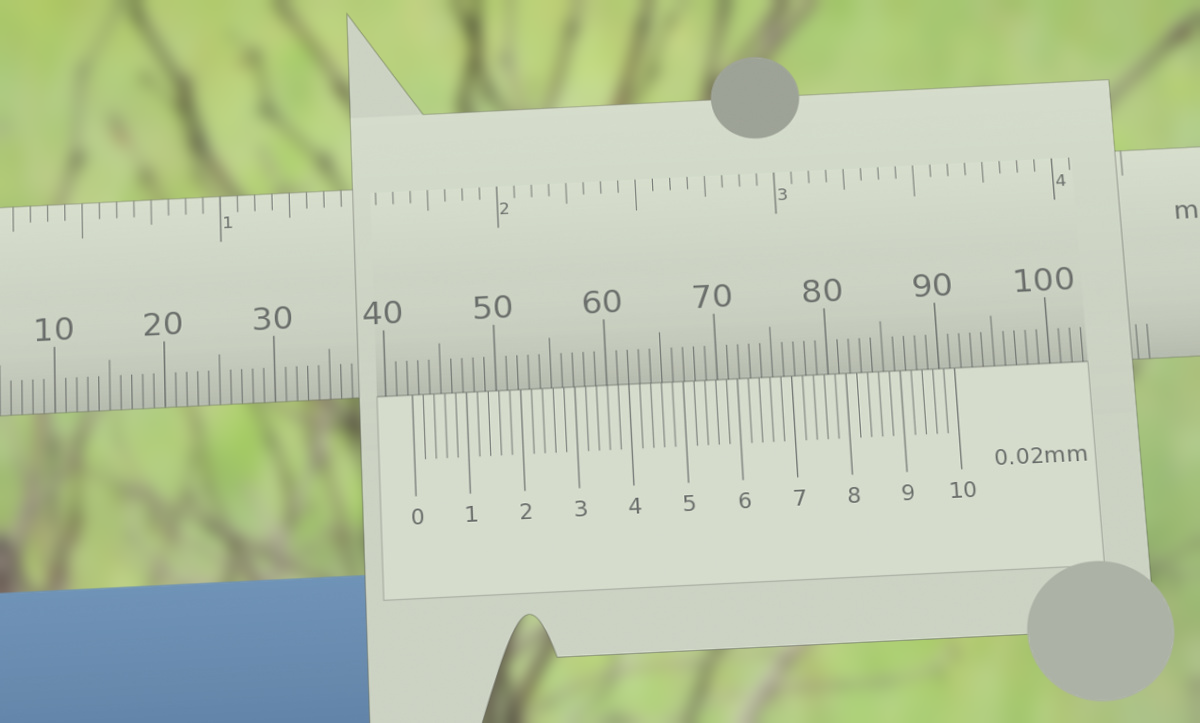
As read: **42.4** mm
